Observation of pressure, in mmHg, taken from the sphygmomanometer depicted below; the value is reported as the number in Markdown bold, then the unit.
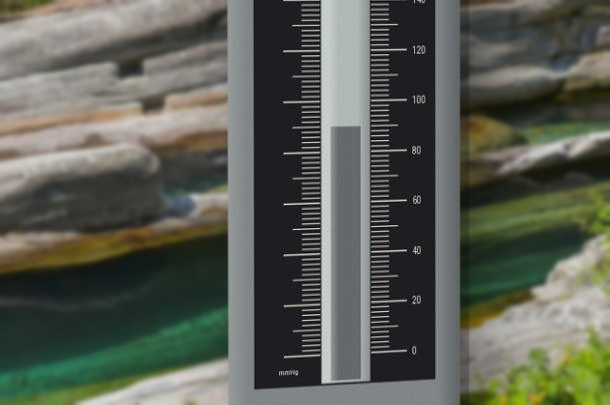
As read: **90** mmHg
